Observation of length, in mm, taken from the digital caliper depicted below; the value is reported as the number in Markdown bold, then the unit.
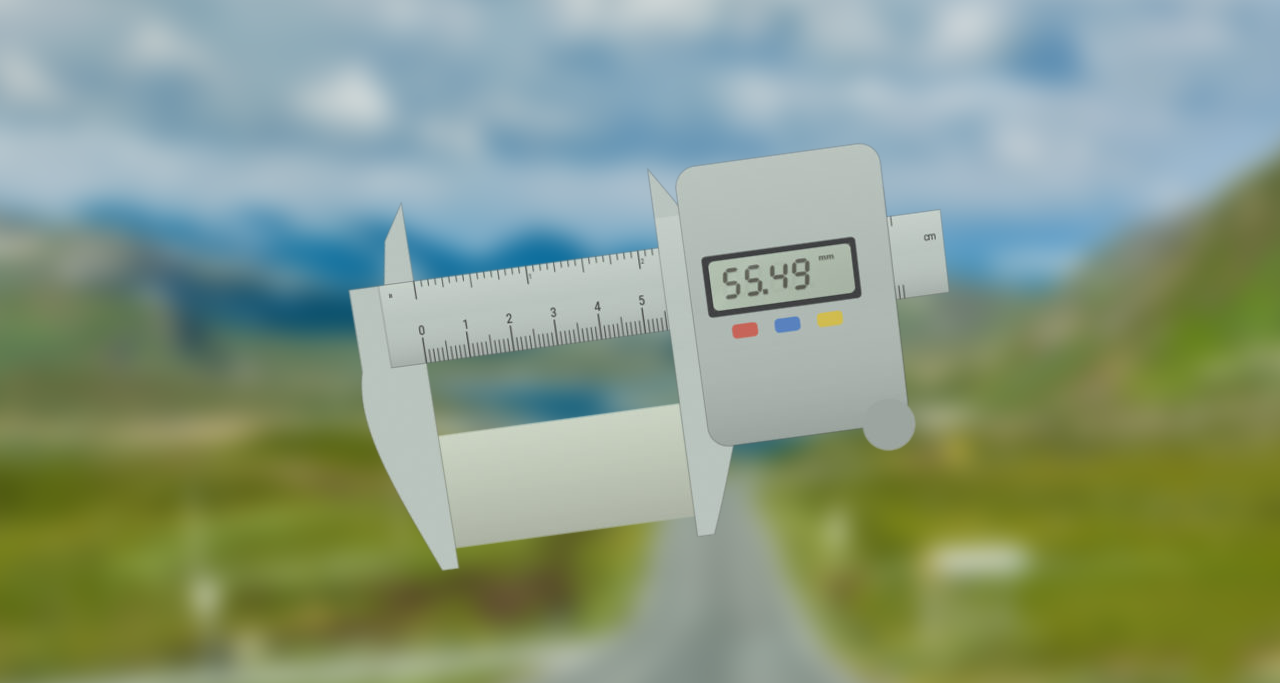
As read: **55.49** mm
